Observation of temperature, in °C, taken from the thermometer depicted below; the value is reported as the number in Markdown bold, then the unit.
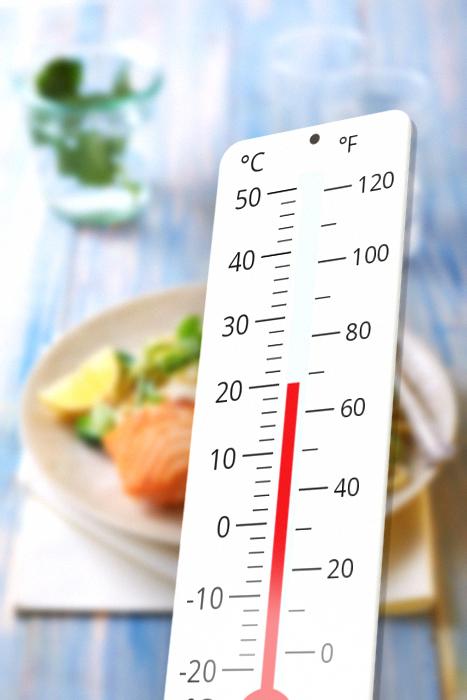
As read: **20** °C
